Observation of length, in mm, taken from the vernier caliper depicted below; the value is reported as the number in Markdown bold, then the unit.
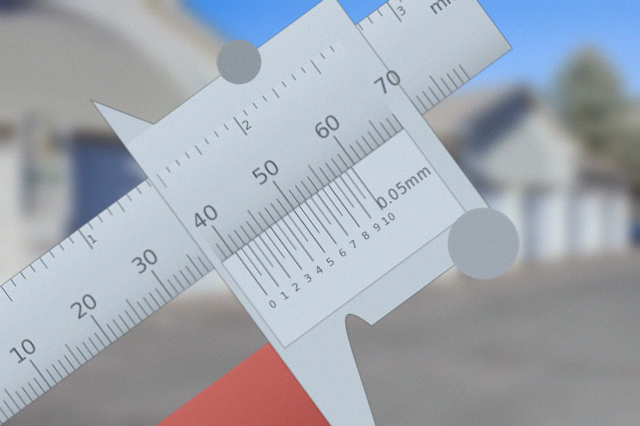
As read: **40.4** mm
